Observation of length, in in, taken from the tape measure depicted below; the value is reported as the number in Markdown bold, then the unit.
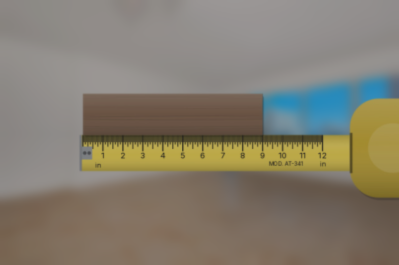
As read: **9** in
